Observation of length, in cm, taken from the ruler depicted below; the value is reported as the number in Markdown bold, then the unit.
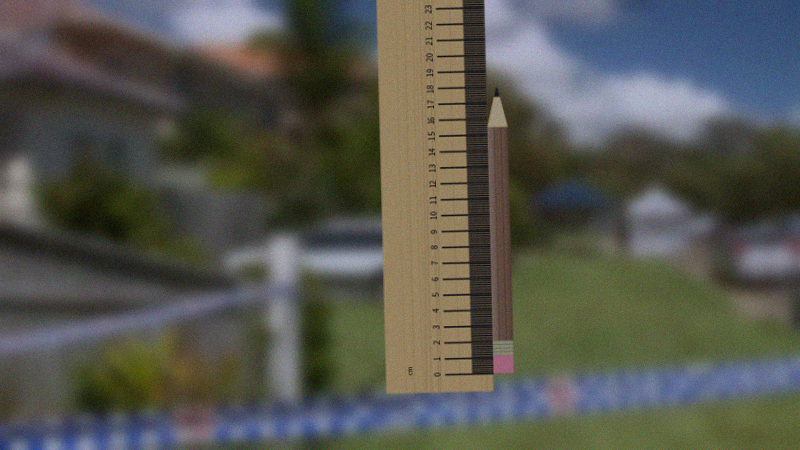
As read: **18** cm
